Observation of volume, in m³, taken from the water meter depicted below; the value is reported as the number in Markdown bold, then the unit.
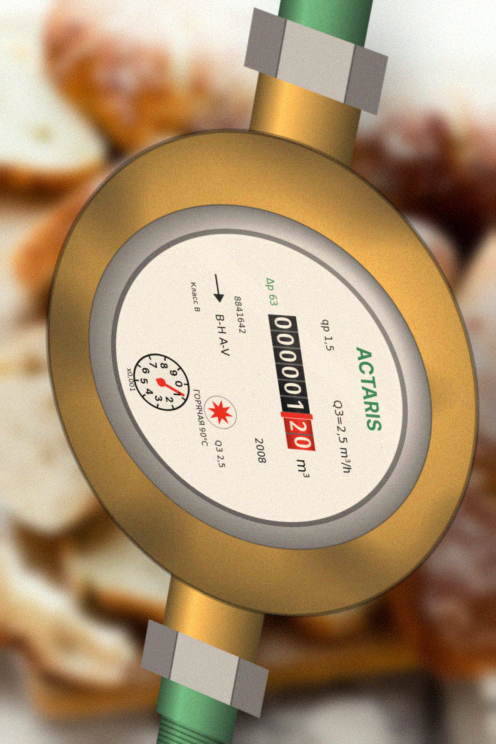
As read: **1.200** m³
